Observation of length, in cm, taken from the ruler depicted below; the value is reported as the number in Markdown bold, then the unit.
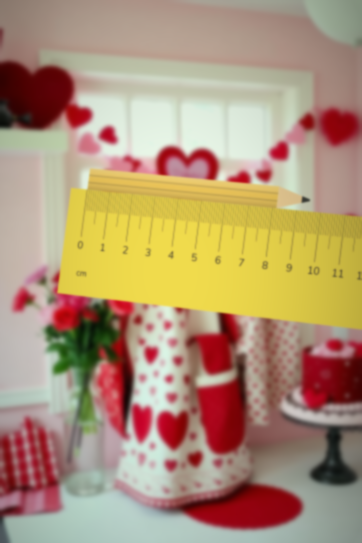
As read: **9.5** cm
